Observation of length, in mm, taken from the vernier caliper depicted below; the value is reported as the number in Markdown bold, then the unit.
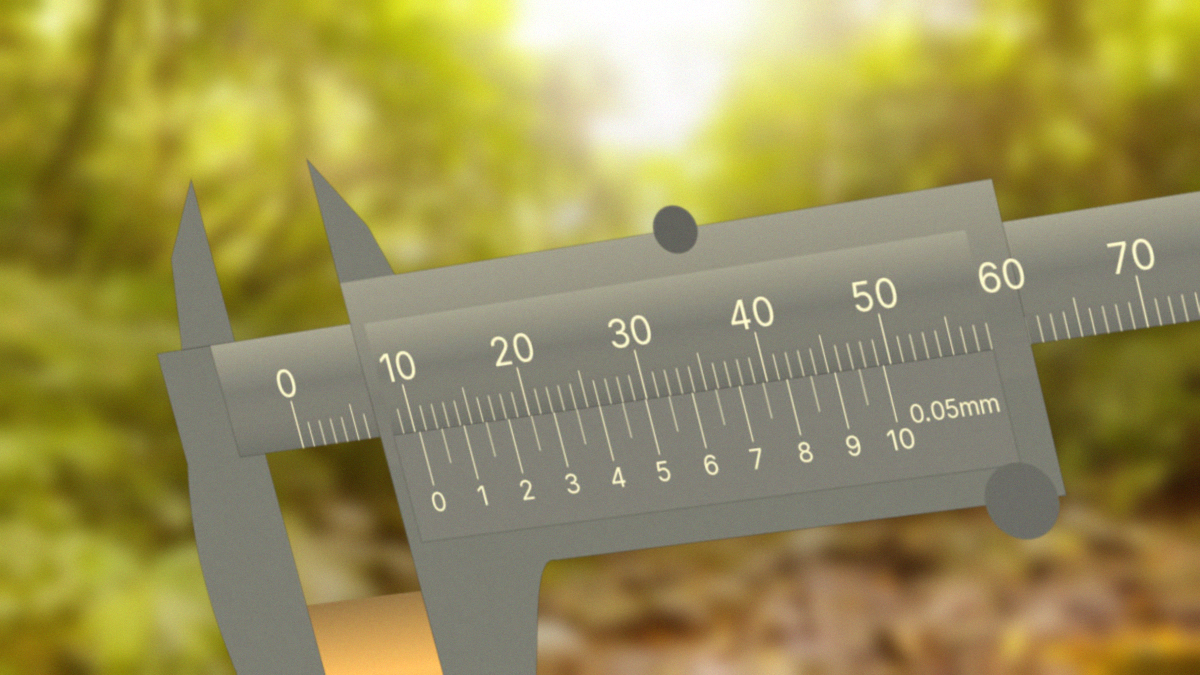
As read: **10.4** mm
